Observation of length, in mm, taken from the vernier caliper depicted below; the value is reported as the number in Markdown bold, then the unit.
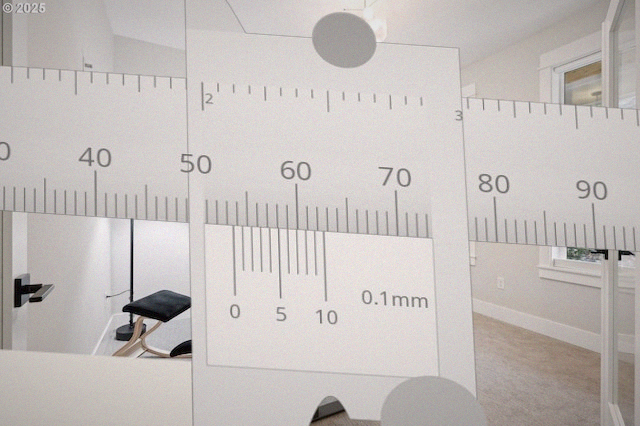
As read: **53.6** mm
